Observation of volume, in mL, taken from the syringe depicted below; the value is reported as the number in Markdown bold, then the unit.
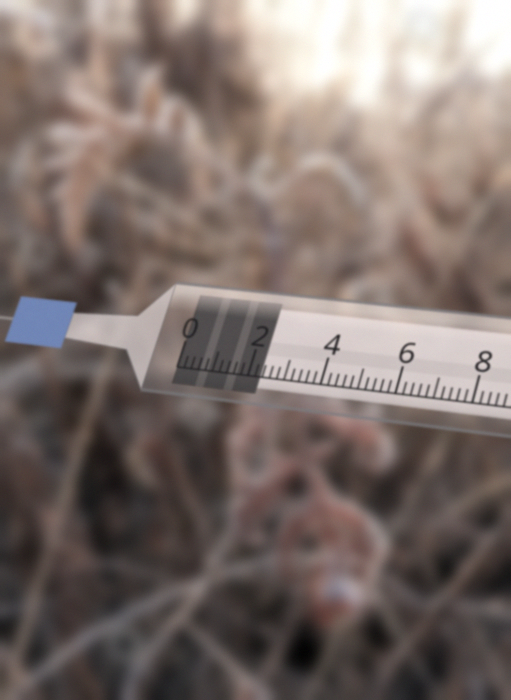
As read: **0** mL
